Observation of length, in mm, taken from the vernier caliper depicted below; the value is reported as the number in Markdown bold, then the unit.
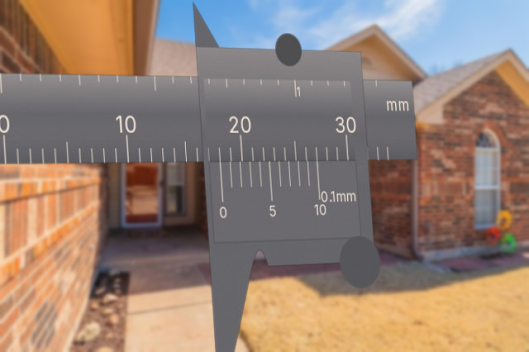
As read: **18.0** mm
